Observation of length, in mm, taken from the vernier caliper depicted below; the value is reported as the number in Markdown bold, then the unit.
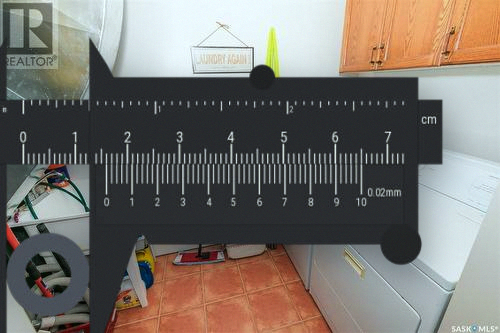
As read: **16.0** mm
